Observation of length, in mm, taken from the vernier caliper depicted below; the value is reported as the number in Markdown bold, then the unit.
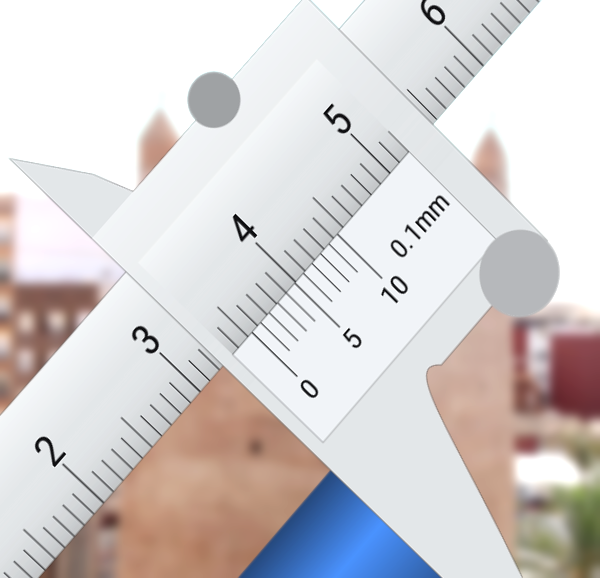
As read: **35.4** mm
